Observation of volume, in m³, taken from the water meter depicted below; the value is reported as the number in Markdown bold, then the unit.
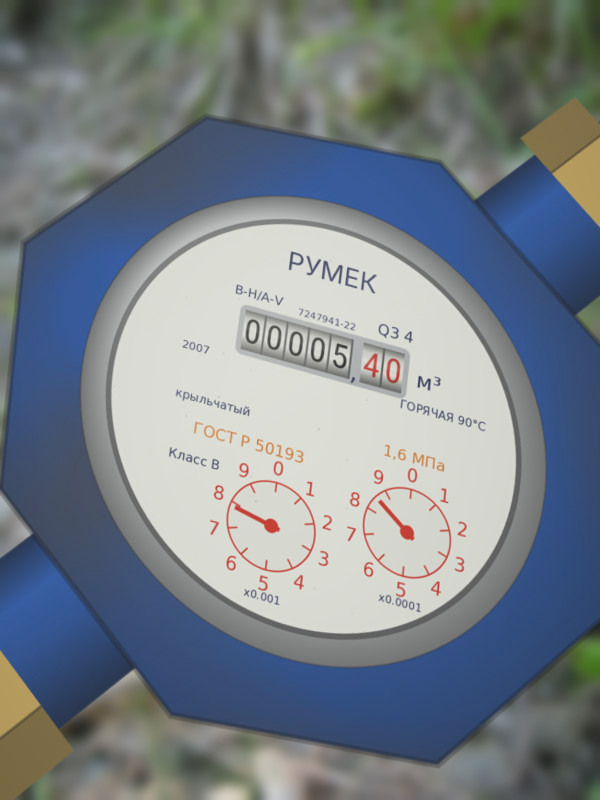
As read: **5.4078** m³
